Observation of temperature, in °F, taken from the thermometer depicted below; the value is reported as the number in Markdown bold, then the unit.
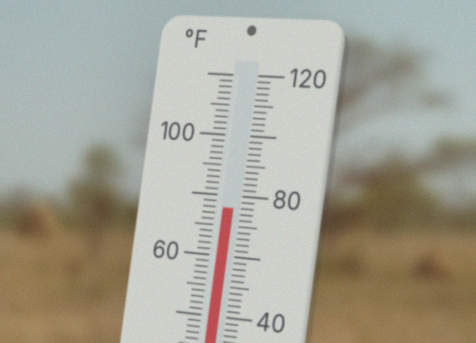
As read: **76** °F
